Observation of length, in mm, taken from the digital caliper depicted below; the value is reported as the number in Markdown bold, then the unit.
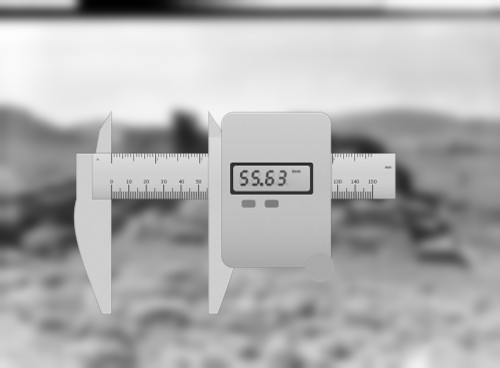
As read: **55.63** mm
